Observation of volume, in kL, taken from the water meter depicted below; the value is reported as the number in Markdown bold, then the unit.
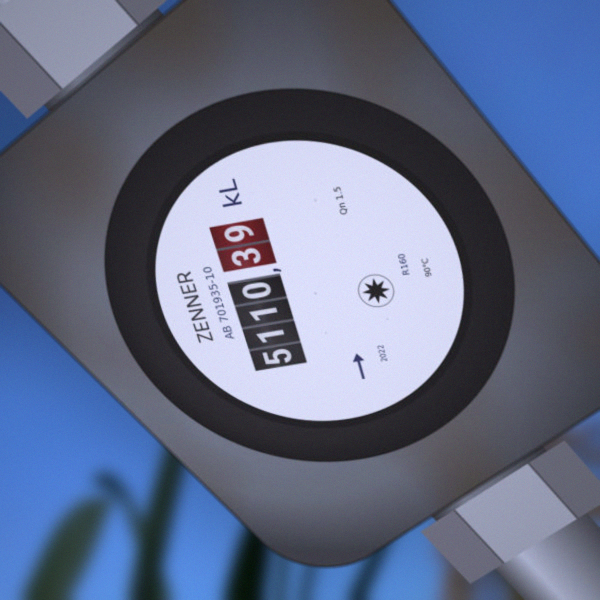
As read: **5110.39** kL
